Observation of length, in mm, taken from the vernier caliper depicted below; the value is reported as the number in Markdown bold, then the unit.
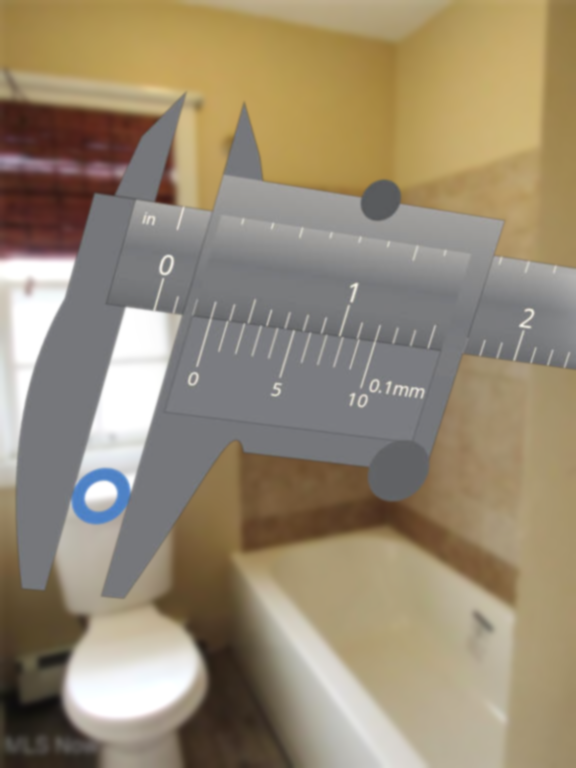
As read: **3.0** mm
